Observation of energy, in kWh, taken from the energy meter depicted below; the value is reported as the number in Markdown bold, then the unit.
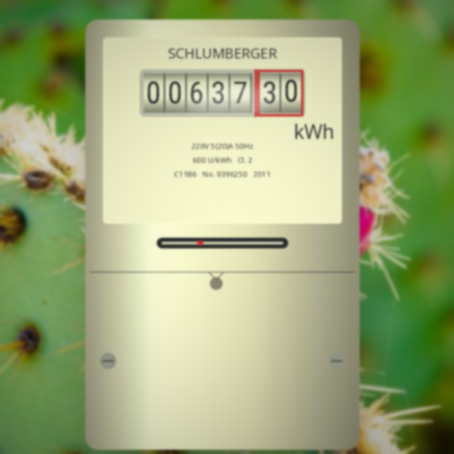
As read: **637.30** kWh
